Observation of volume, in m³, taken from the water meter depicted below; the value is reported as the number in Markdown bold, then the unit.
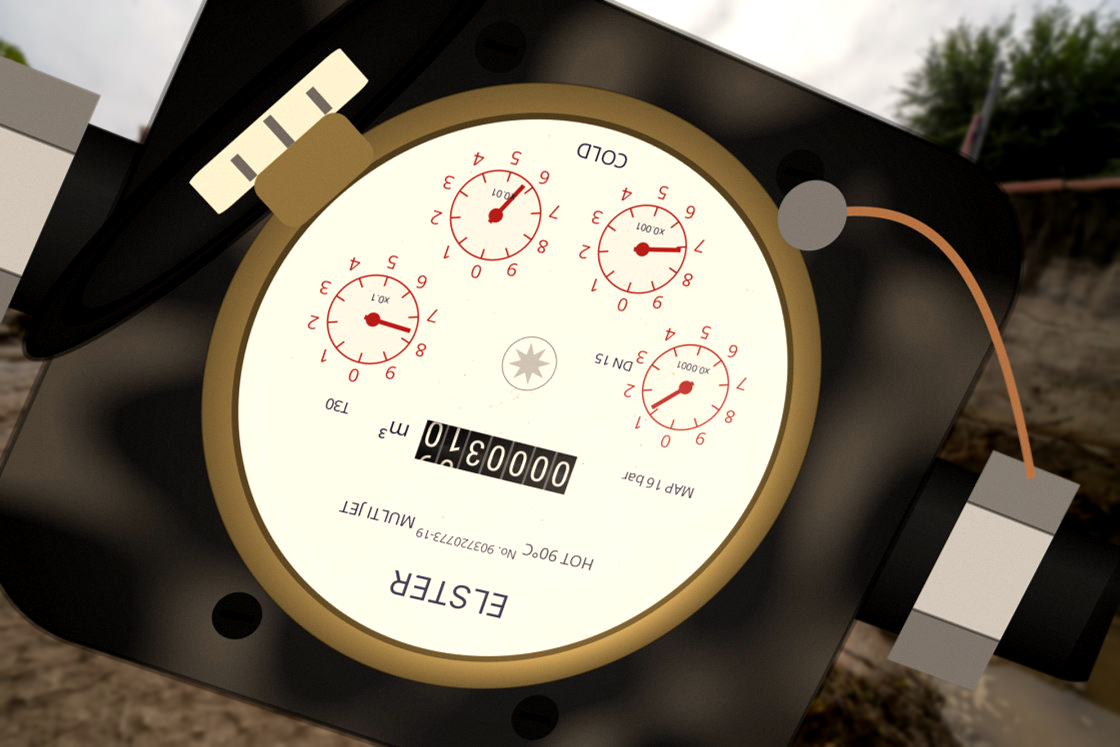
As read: **309.7571** m³
